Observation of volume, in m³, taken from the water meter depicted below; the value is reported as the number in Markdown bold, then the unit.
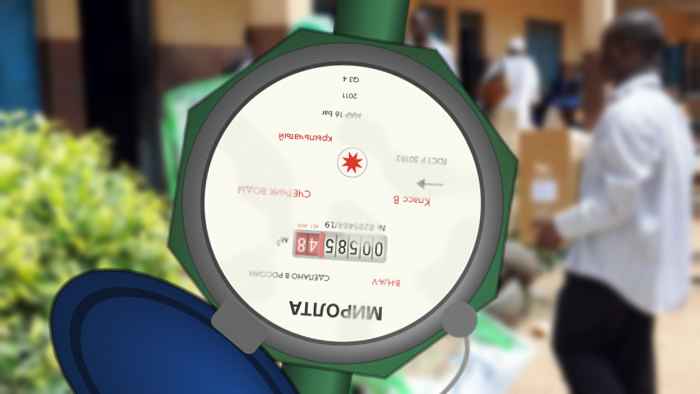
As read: **585.48** m³
